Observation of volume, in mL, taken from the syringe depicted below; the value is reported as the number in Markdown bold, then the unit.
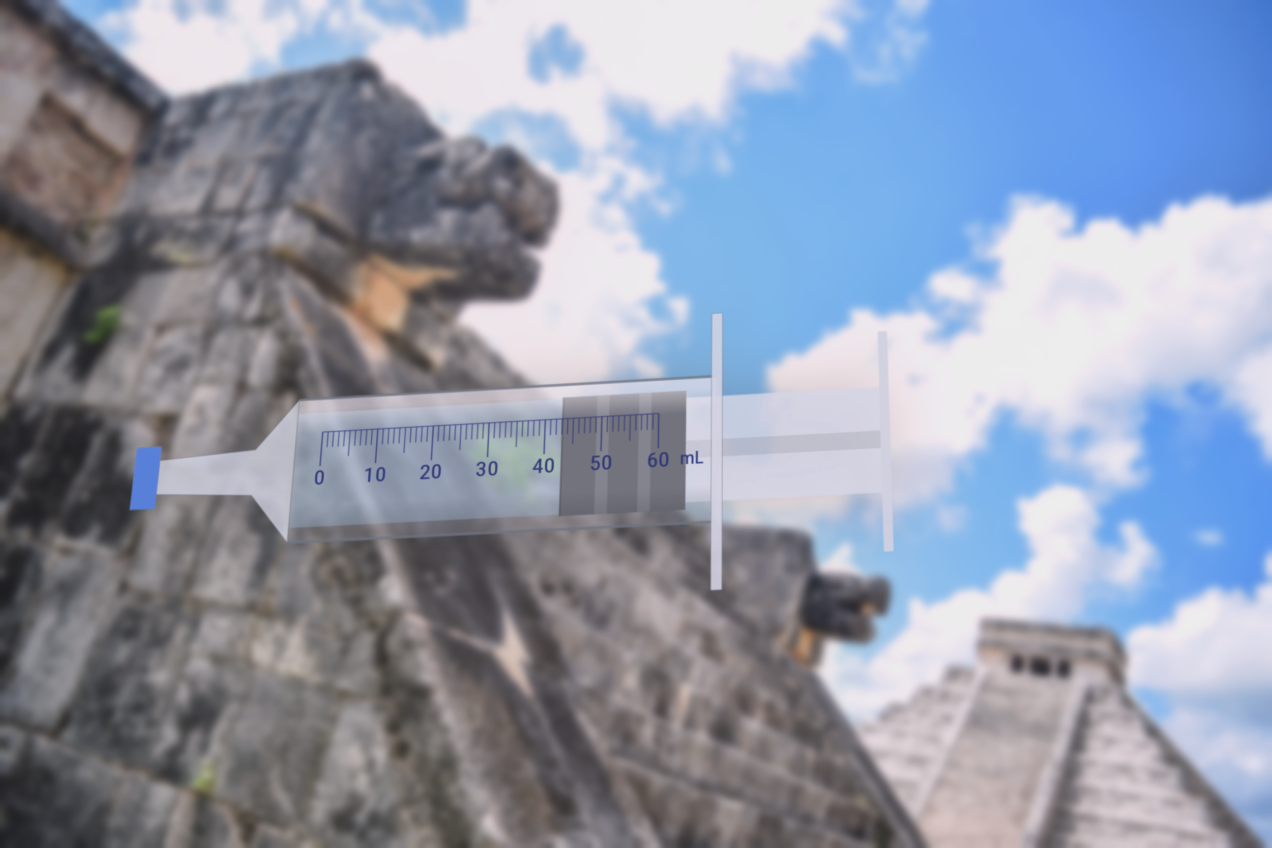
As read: **43** mL
